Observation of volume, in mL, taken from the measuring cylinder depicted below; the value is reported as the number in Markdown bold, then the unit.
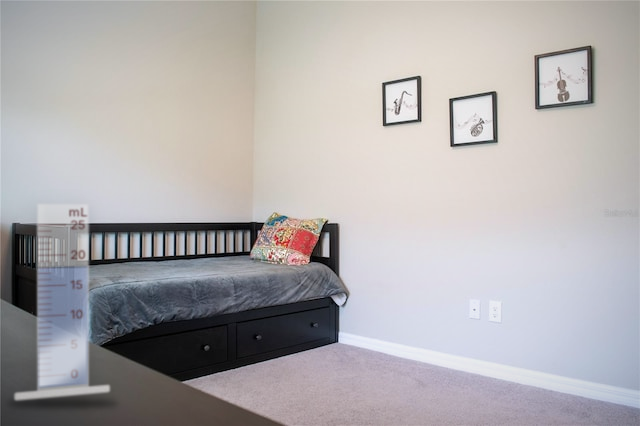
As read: **18** mL
